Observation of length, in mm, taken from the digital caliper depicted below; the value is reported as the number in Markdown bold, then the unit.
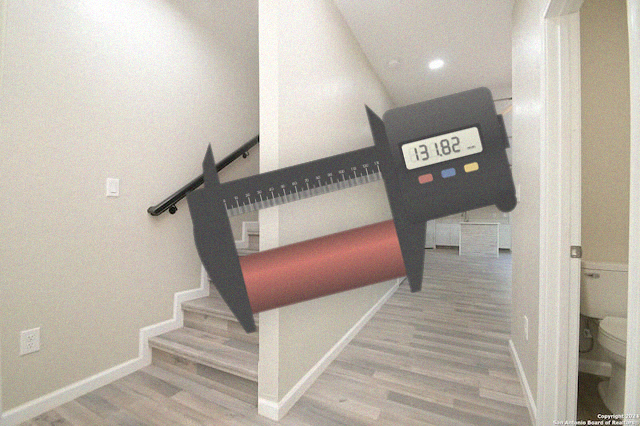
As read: **131.82** mm
